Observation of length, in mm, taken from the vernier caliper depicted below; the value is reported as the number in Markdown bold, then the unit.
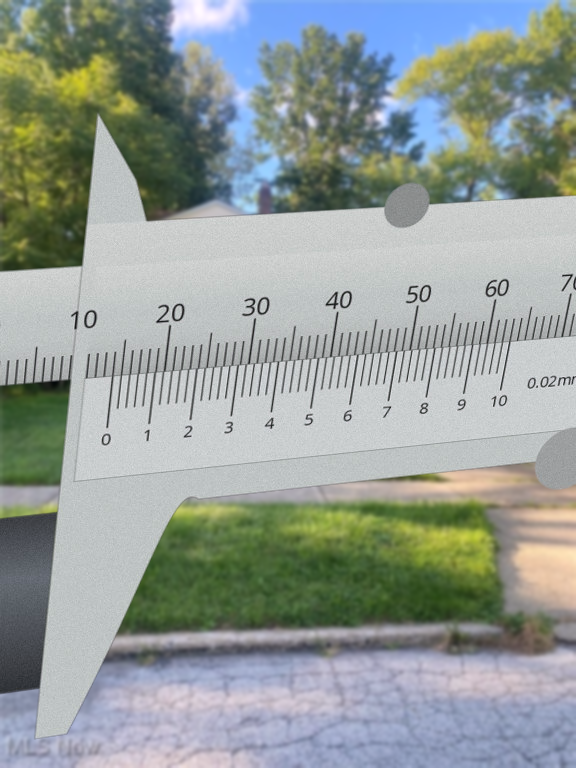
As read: **14.0** mm
